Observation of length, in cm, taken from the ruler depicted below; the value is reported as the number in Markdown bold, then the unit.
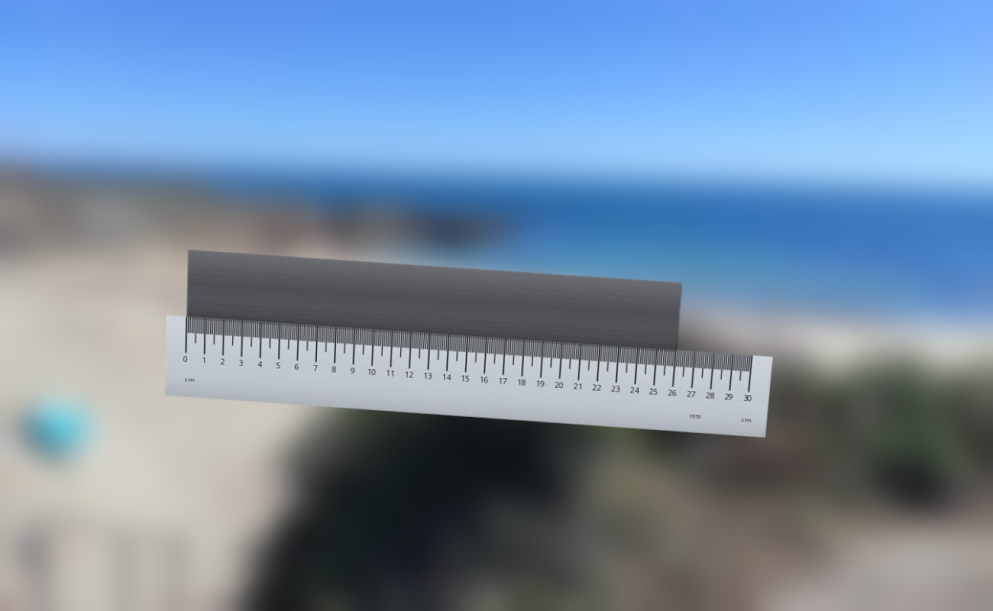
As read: **26** cm
